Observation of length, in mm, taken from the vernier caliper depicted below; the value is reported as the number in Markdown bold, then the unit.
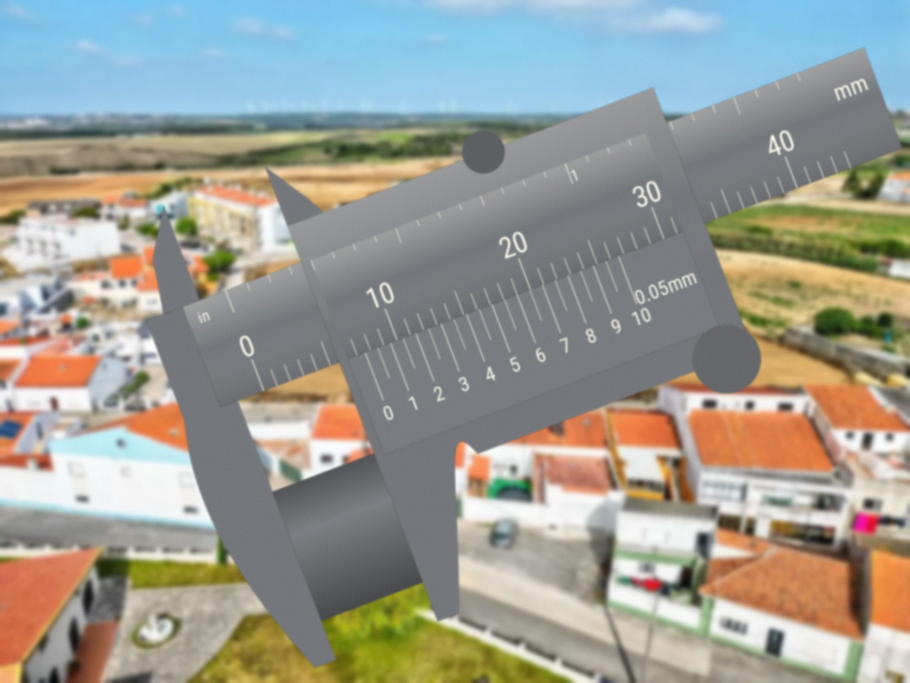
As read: **7.6** mm
